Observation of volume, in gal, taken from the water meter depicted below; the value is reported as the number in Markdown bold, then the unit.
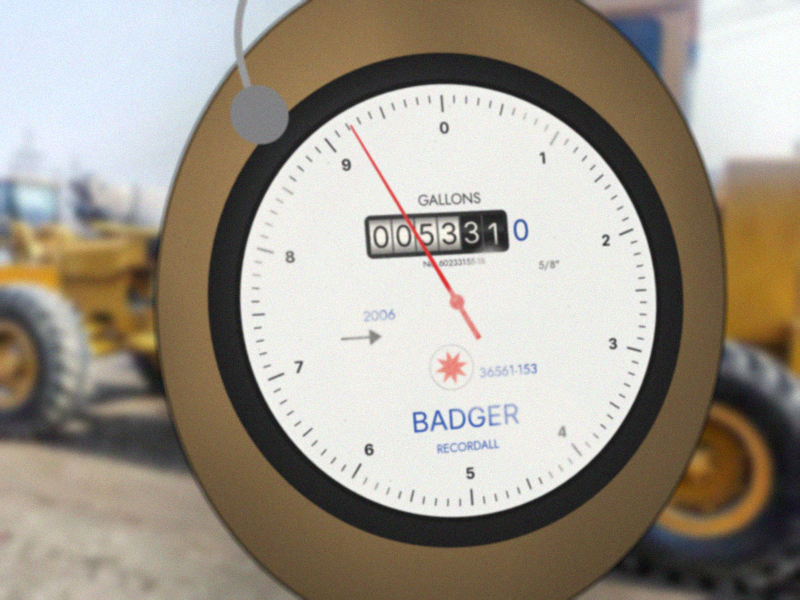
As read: **53309.2** gal
